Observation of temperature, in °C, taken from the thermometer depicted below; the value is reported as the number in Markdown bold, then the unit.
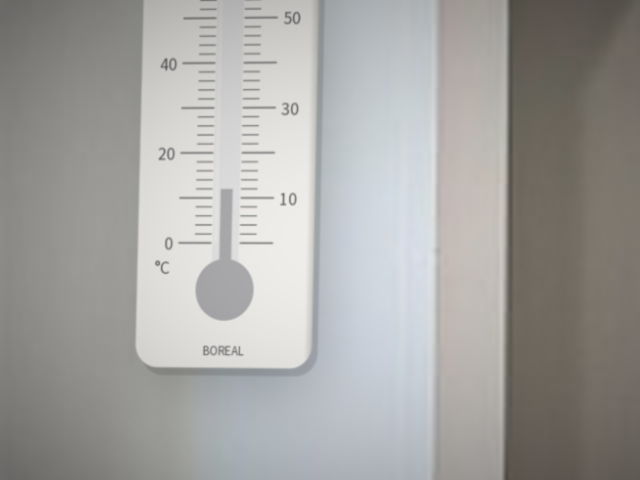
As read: **12** °C
